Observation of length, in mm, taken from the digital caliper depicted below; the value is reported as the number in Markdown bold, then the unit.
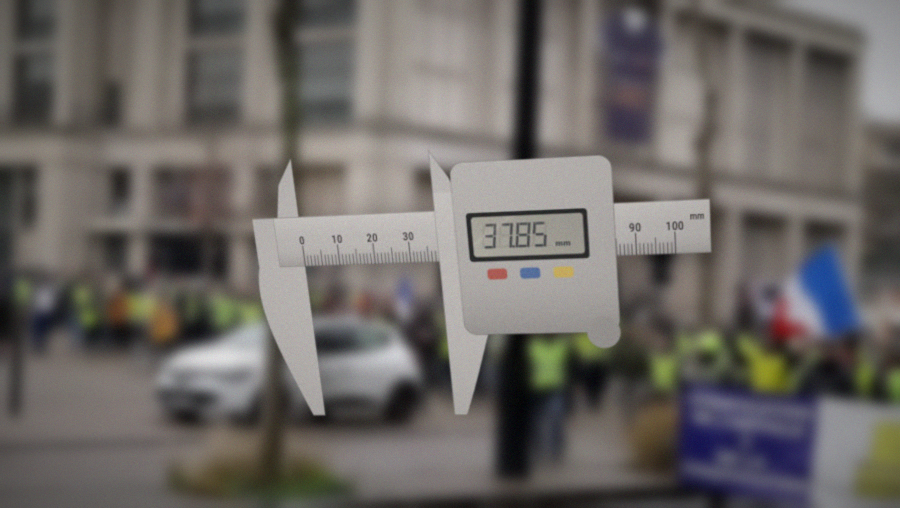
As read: **37.85** mm
